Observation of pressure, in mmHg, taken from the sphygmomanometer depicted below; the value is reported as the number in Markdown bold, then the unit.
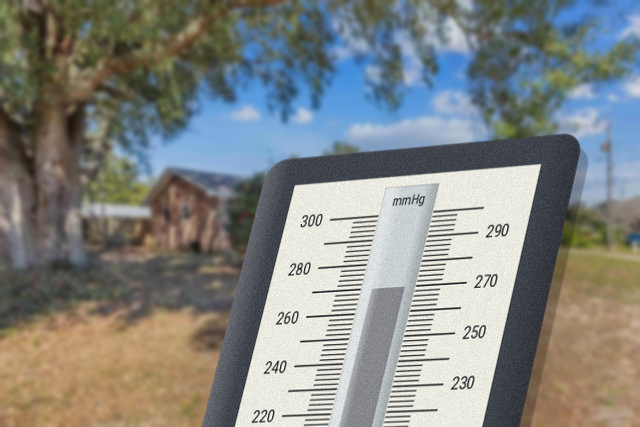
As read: **270** mmHg
